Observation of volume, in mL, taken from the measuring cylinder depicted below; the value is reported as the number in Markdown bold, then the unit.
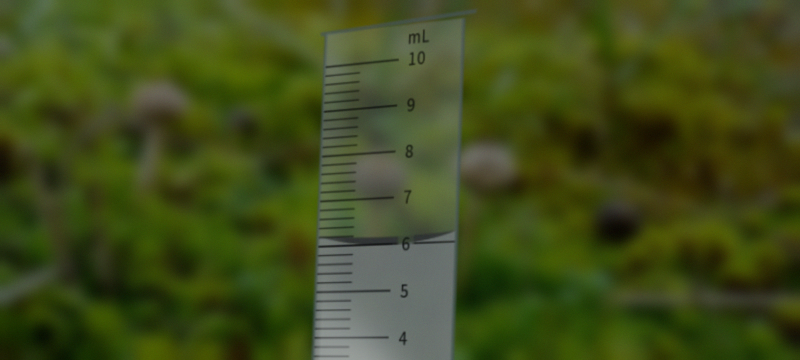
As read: **6** mL
